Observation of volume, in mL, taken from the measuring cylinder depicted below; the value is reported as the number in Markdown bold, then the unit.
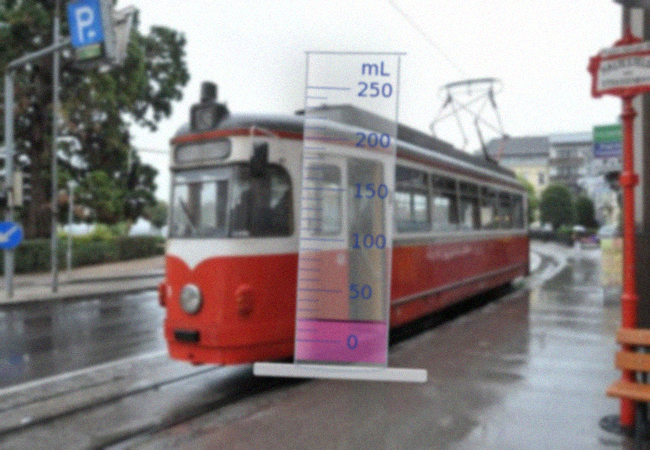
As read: **20** mL
